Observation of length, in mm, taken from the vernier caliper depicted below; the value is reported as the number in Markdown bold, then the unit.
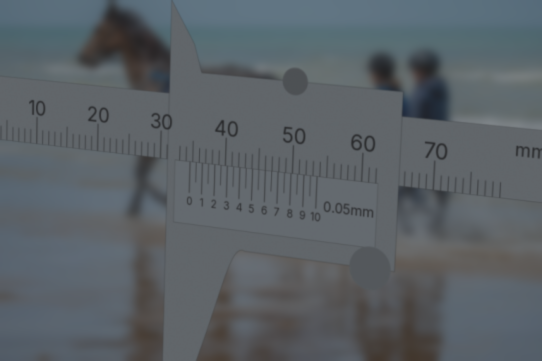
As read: **34.6** mm
